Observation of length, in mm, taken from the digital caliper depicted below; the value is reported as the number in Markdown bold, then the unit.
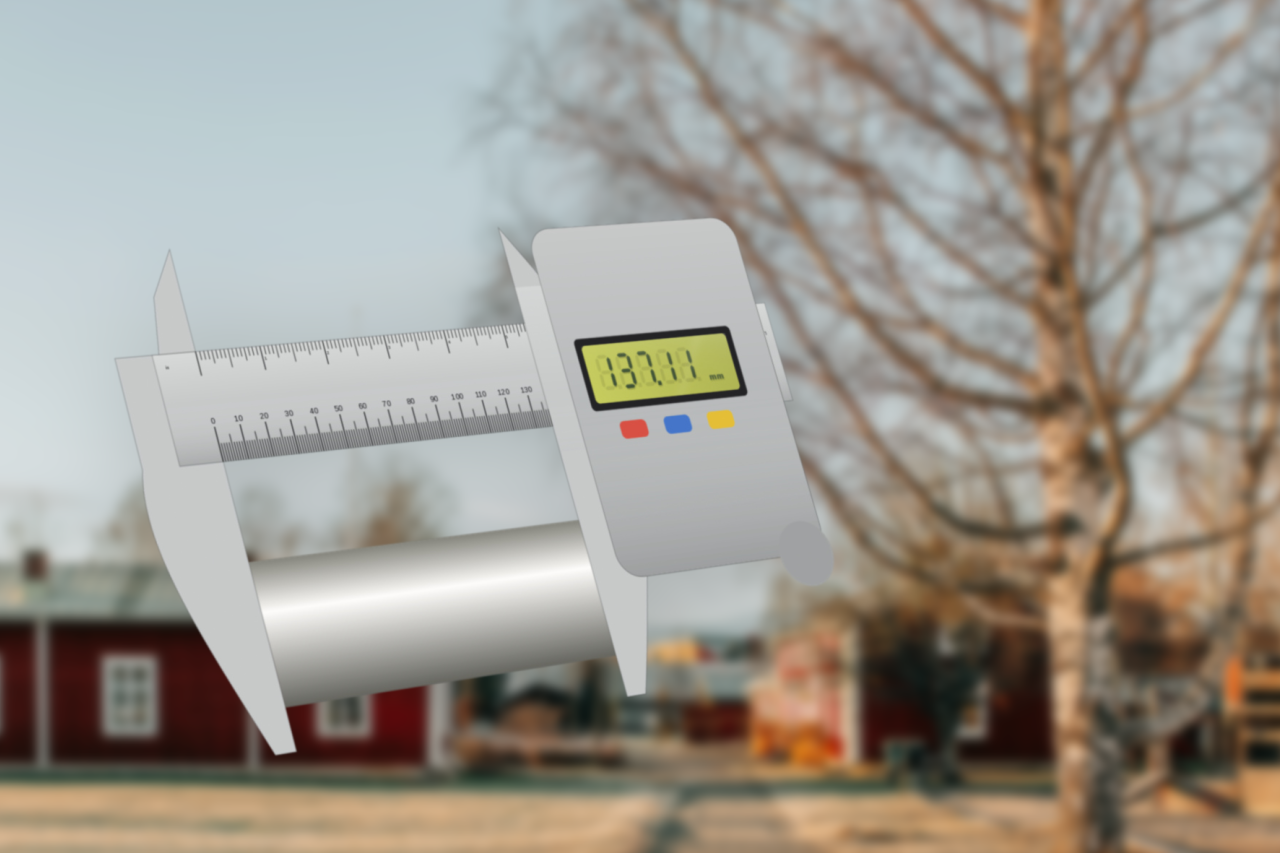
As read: **137.11** mm
